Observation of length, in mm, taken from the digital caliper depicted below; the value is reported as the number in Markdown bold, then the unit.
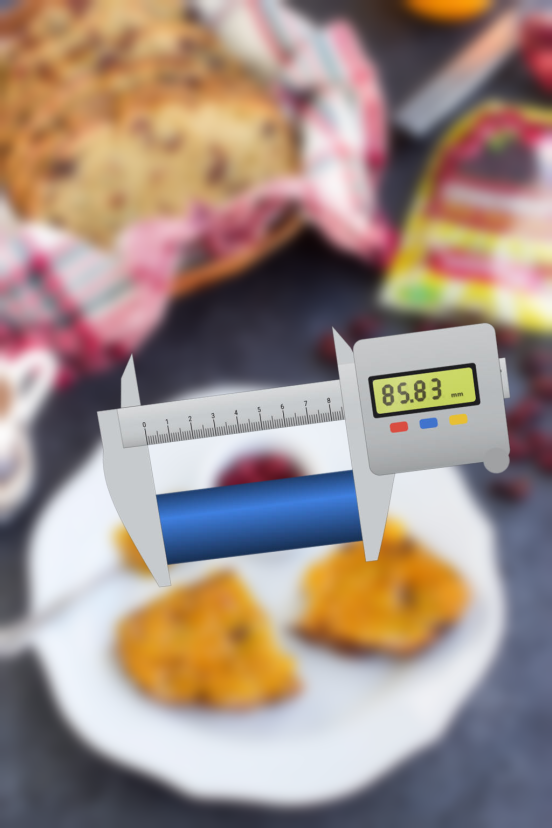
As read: **85.83** mm
